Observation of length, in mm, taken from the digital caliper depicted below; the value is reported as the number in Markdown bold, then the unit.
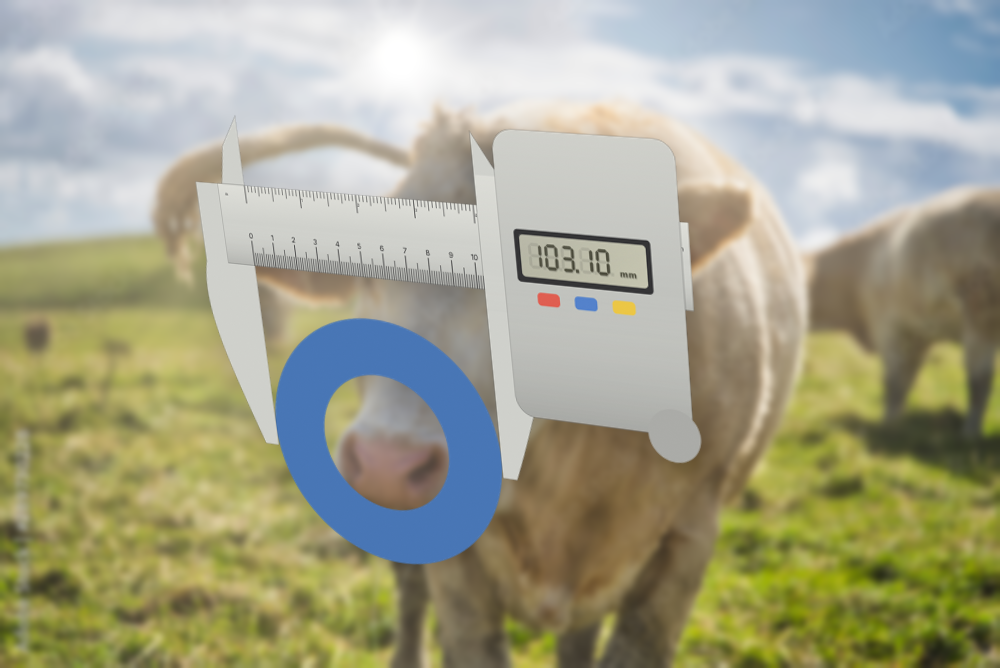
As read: **103.10** mm
